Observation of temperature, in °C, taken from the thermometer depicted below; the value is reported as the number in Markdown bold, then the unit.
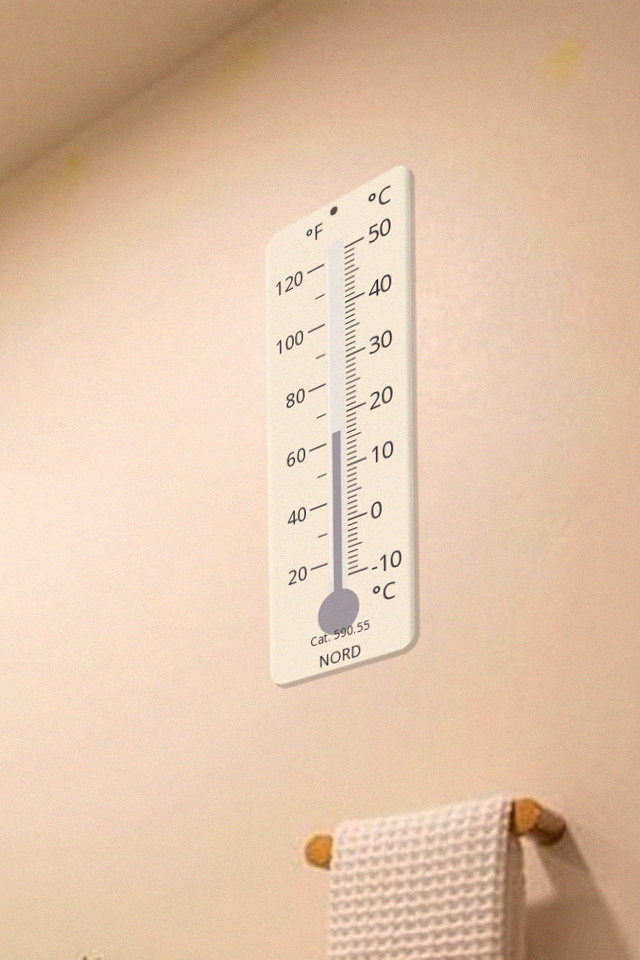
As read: **17** °C
